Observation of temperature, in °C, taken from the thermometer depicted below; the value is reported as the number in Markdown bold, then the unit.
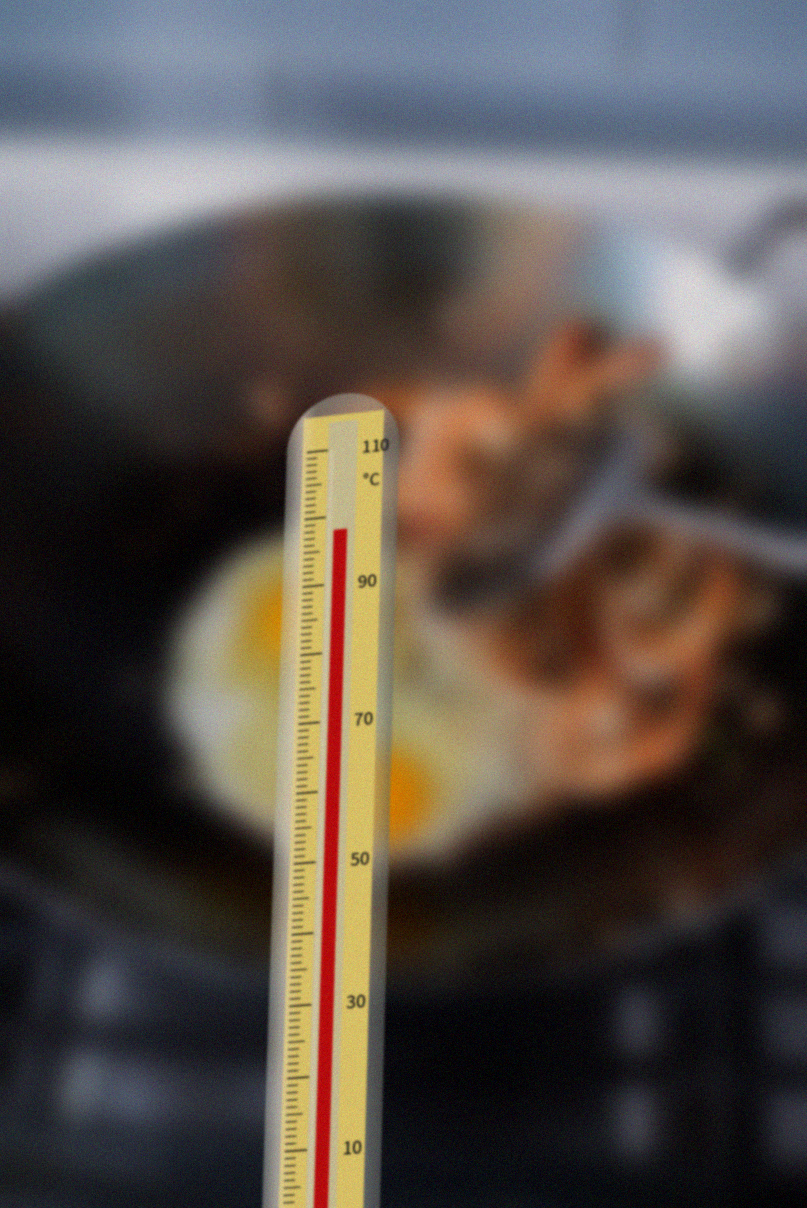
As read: **98** °C
